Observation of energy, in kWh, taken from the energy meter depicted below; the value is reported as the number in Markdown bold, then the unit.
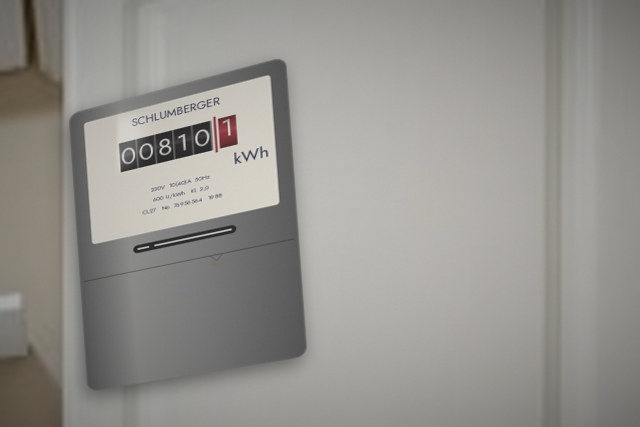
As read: **810.1** kWh
